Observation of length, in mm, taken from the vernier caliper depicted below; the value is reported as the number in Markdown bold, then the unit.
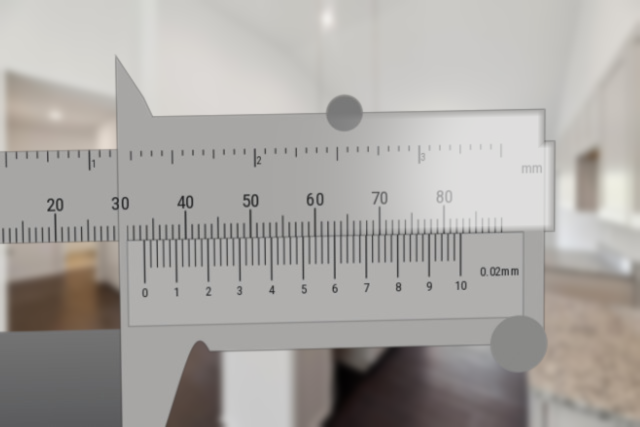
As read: **33.6** mm
